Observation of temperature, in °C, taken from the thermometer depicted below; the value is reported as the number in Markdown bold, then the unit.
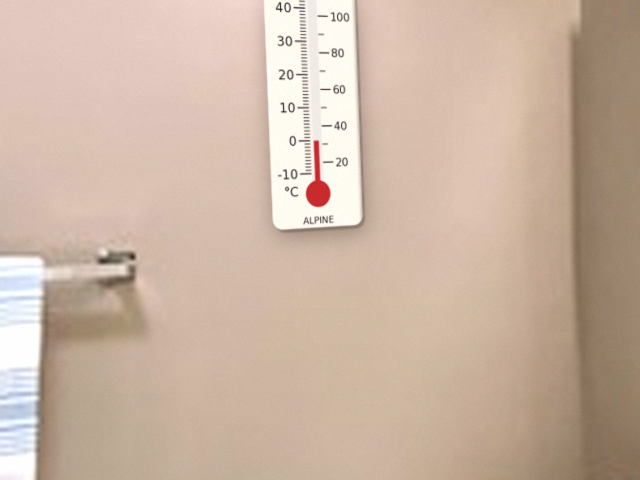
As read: **0** °C
